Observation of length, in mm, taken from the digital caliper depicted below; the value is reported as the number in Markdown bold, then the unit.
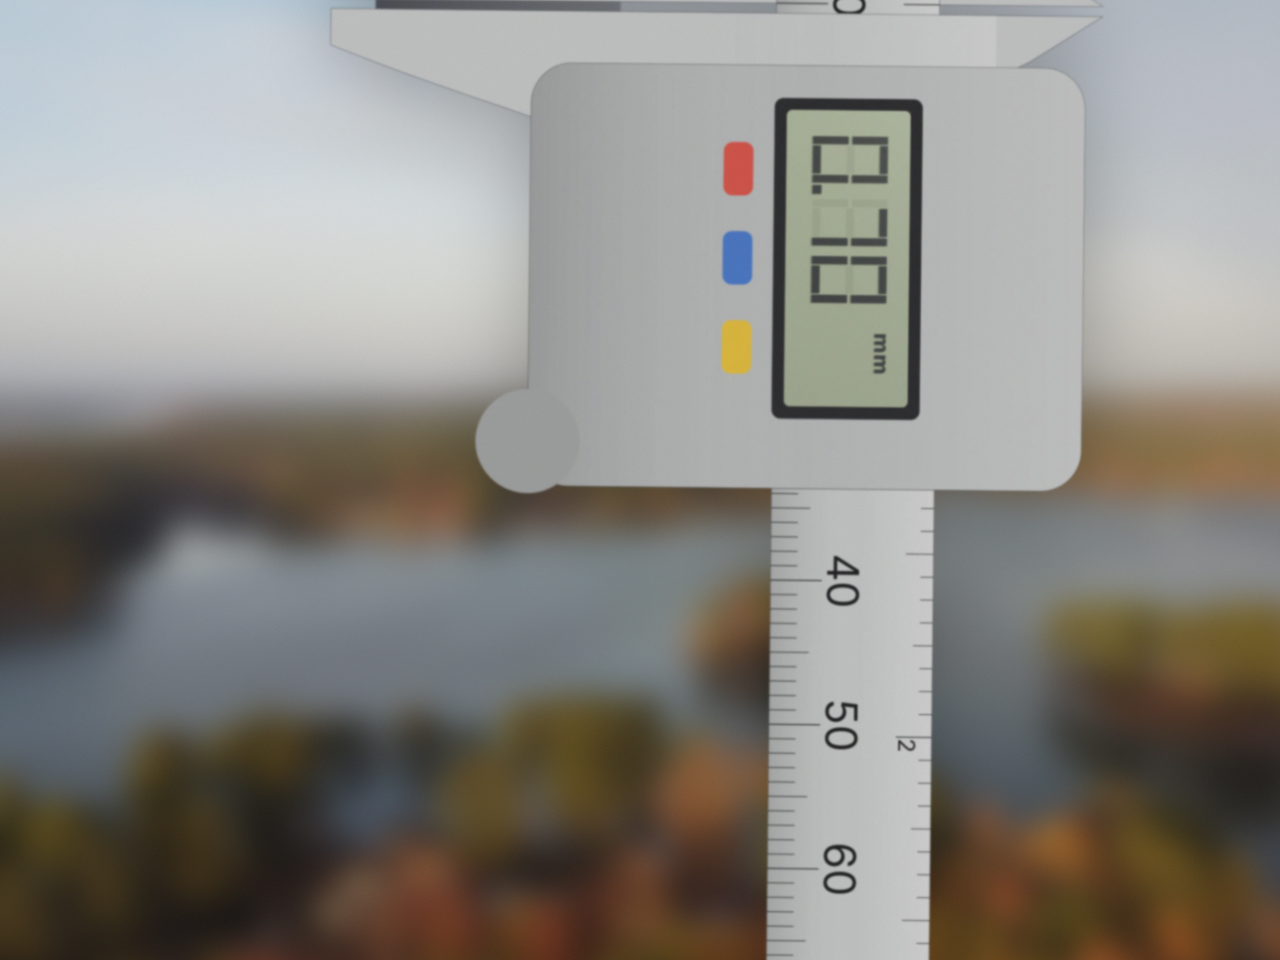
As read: **0.70** mm
